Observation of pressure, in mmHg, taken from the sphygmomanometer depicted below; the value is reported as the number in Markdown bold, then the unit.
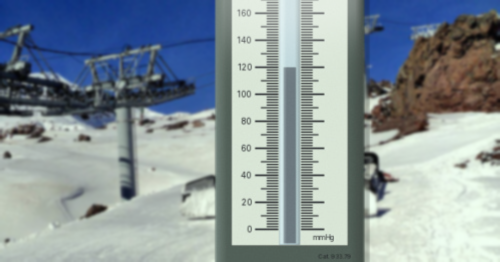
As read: **120** mmHg
